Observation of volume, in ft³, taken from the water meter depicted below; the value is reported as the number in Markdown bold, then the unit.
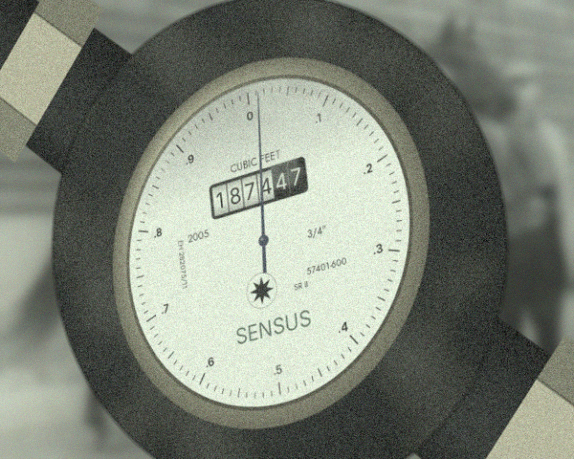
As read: **187447.01** ft³
